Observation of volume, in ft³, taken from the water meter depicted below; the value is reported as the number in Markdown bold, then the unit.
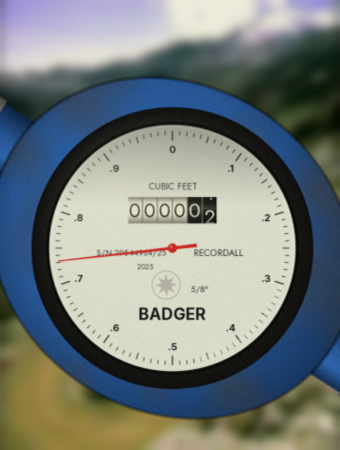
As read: **1.73** ft³
